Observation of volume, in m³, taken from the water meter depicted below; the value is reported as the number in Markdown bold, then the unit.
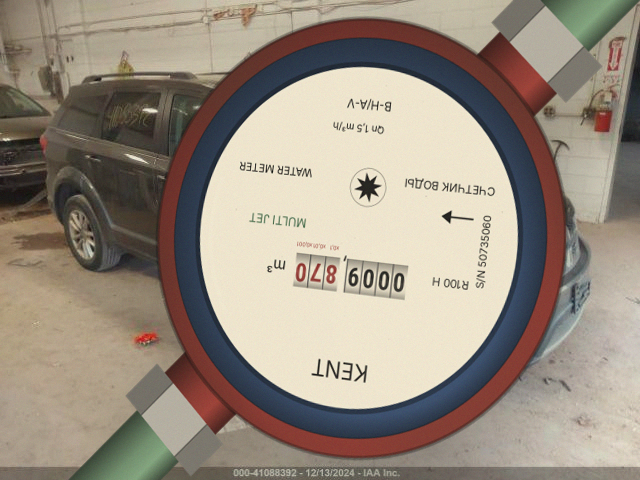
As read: **9.870** m³
